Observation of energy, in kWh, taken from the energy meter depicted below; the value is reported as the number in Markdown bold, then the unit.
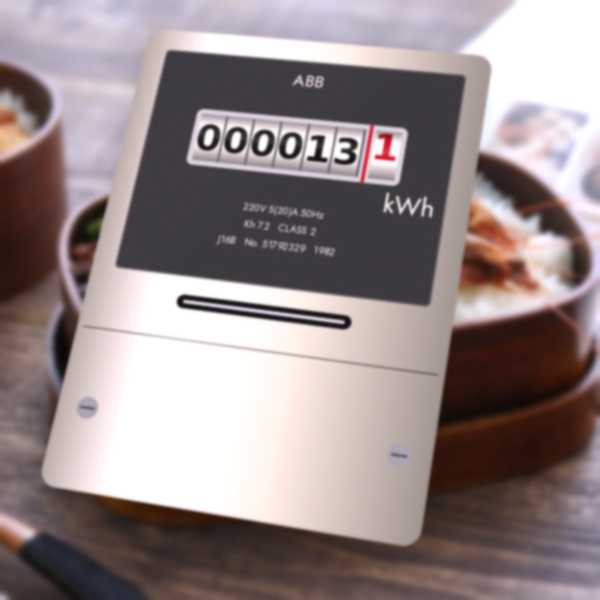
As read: **13.1** kWh
